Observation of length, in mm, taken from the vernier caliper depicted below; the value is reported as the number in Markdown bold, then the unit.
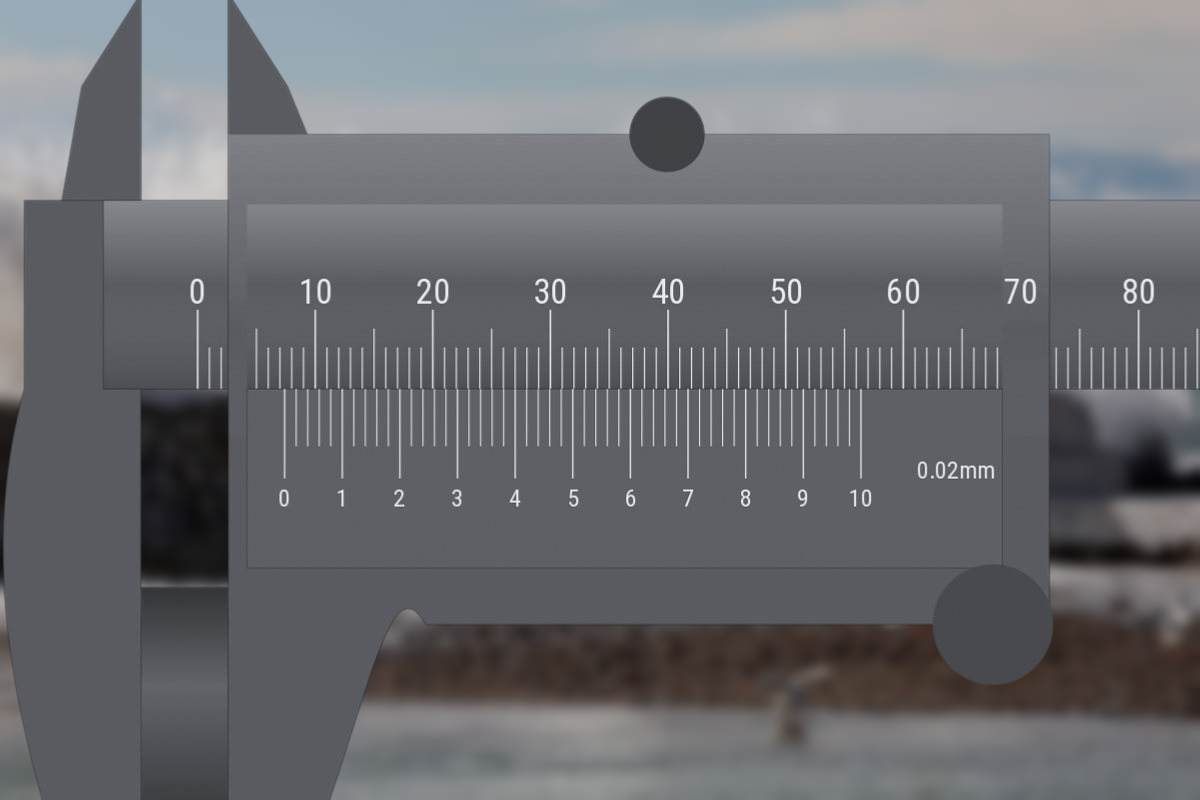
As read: **7.4** mm
